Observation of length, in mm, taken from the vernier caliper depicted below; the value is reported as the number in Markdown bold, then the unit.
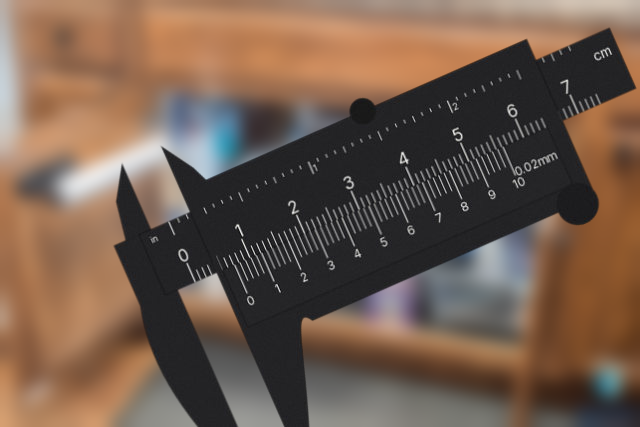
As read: **7.2** mm
